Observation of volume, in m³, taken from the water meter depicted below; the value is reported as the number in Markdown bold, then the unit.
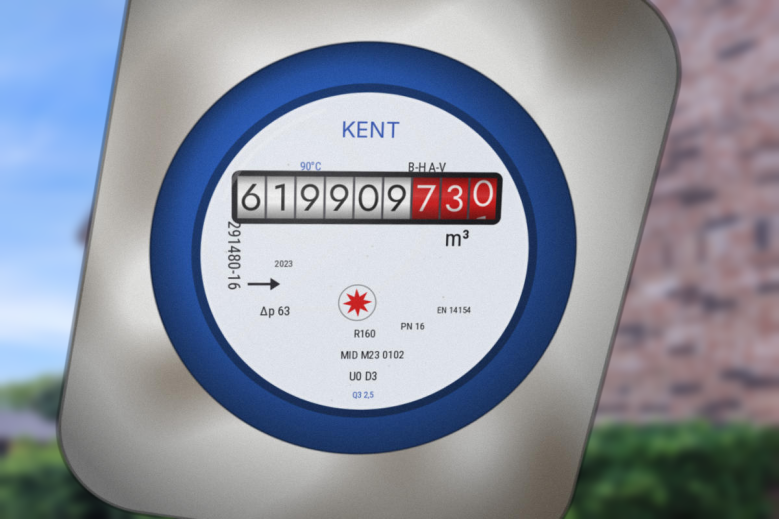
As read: **619909.730** m³
